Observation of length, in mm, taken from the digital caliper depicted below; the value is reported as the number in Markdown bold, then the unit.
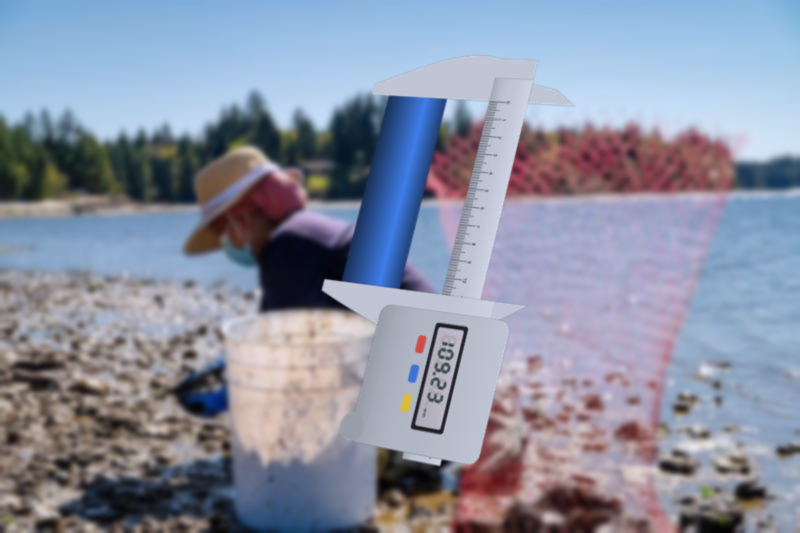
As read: **109.23** mm
